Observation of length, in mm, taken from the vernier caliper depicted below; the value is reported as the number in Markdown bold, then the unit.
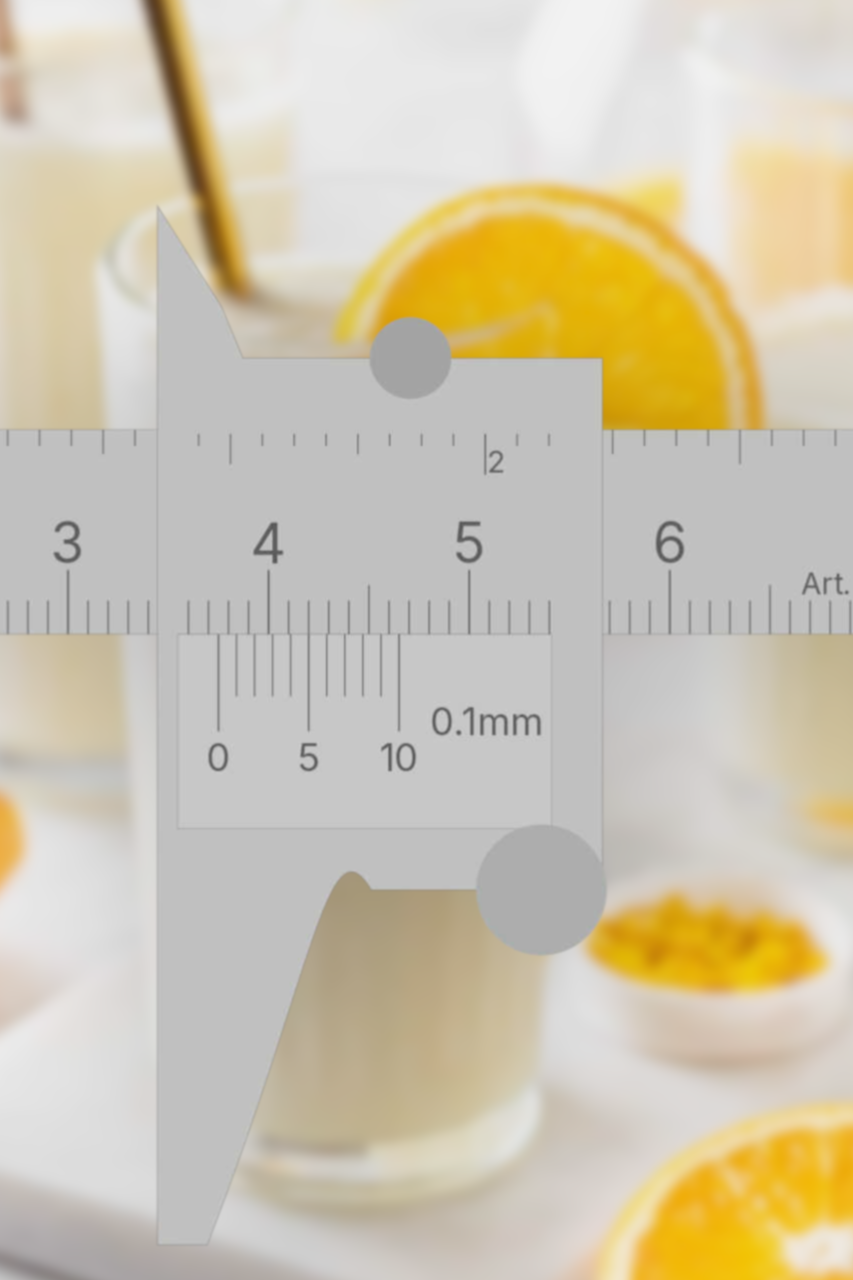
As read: **37.5** mm
